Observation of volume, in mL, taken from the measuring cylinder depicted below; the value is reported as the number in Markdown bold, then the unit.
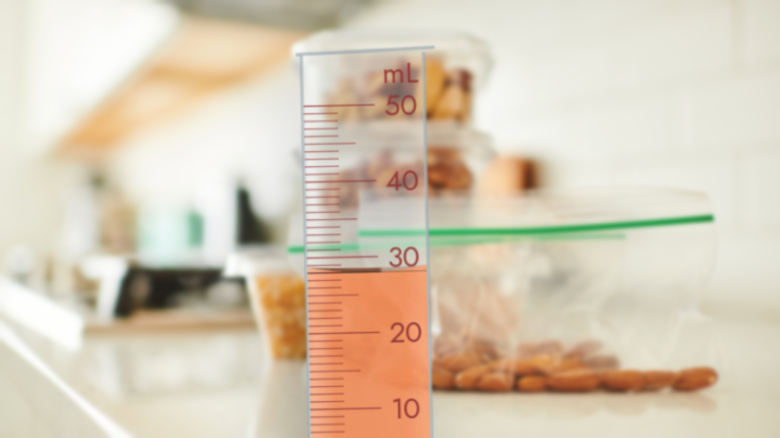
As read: **28** mL
